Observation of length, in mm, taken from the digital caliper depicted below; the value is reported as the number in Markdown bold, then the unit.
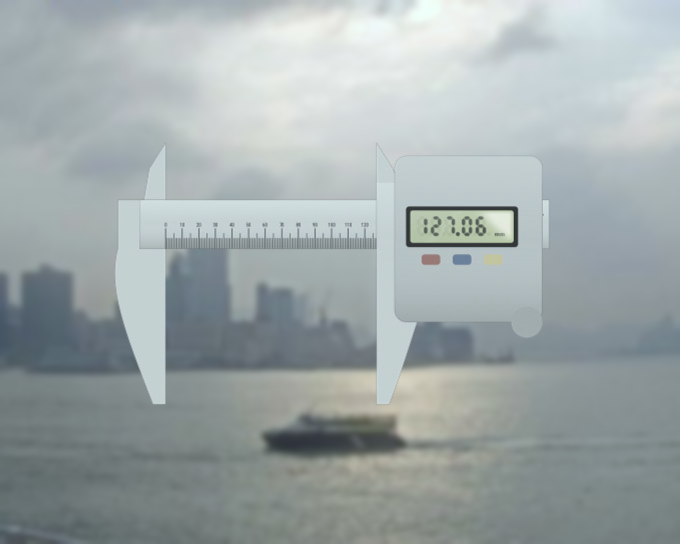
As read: **127.06** mm
